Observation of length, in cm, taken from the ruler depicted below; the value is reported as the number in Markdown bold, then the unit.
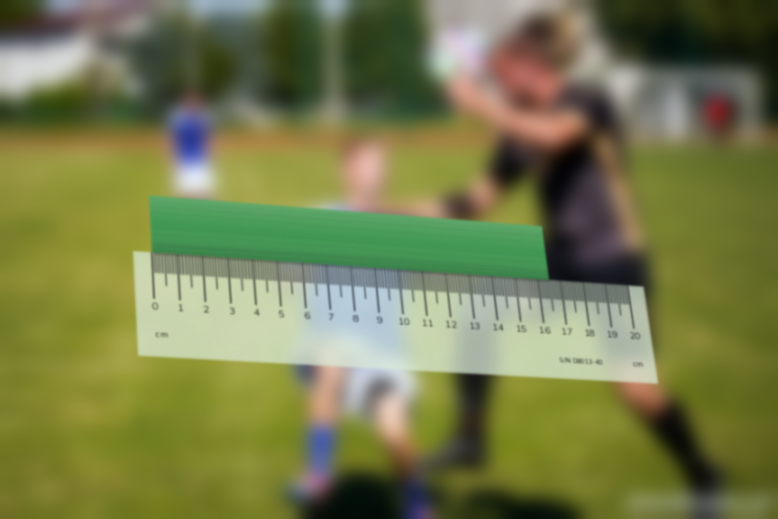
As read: **16.5** cm
